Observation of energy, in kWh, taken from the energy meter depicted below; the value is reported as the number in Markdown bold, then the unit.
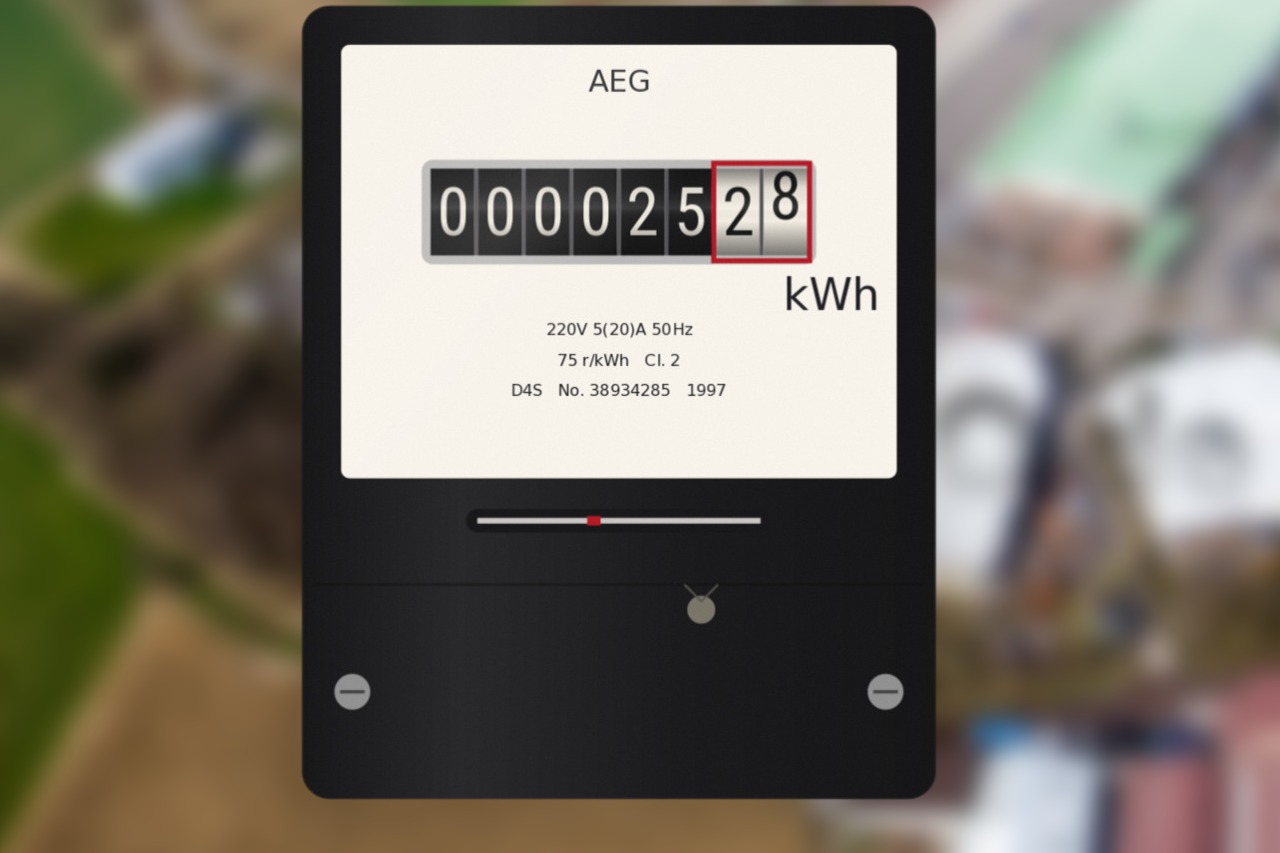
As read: **25.28** kWh
